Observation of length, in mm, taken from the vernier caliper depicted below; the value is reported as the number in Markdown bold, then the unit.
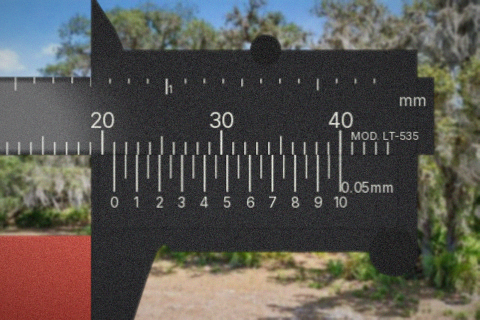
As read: **21.0** mm
